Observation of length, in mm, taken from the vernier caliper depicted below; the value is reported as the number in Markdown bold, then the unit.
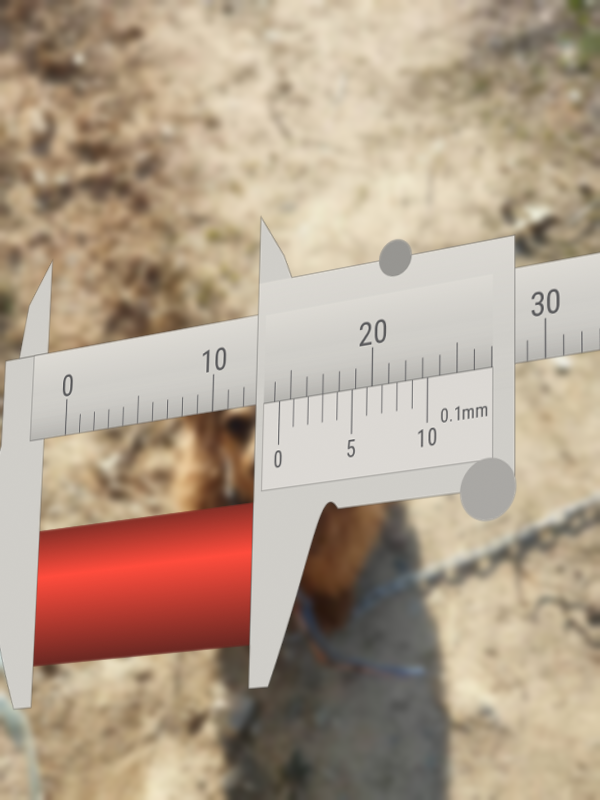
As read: **14.3** mm
